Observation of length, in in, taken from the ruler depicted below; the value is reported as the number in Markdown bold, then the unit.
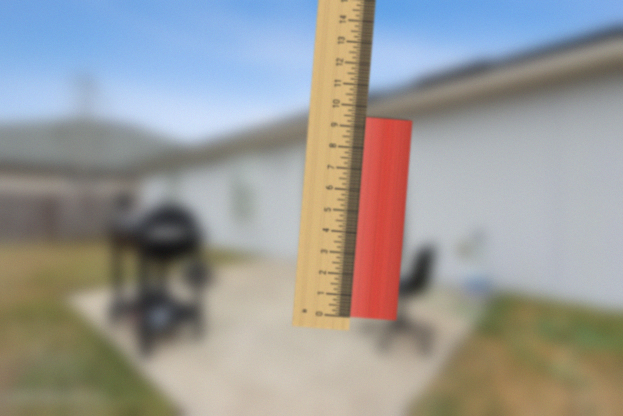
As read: **9.5** in
